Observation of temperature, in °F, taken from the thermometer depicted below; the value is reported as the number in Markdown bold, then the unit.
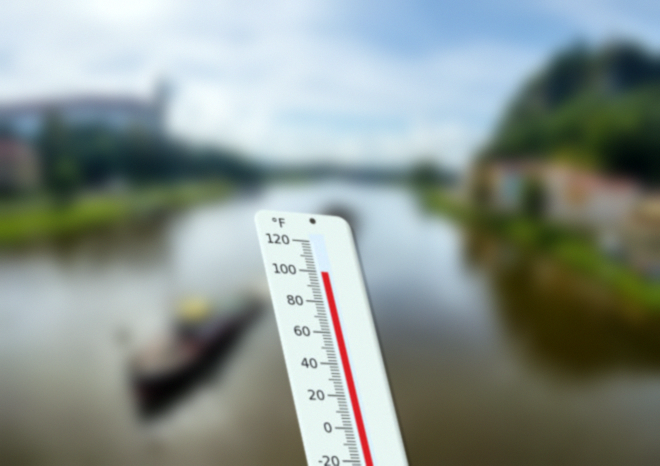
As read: **100** °F
